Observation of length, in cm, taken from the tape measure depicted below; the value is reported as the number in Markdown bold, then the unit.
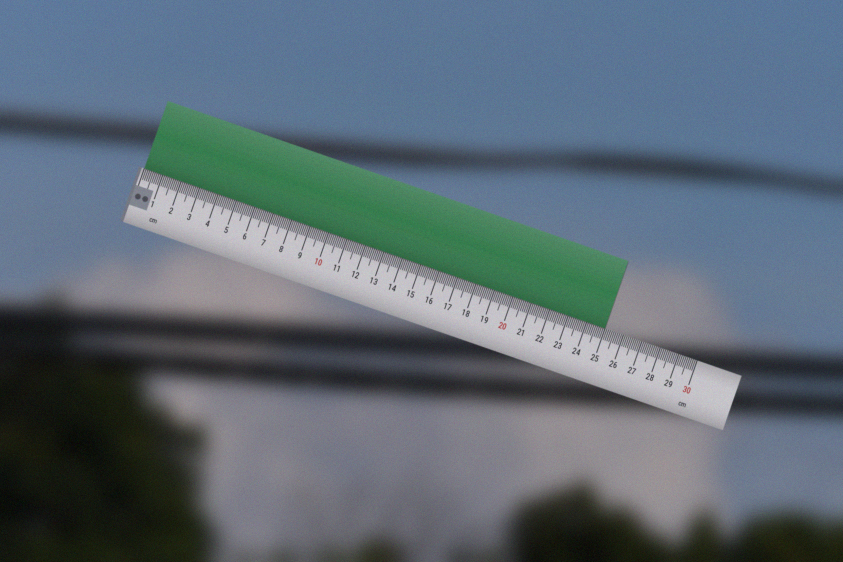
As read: **25** cm
